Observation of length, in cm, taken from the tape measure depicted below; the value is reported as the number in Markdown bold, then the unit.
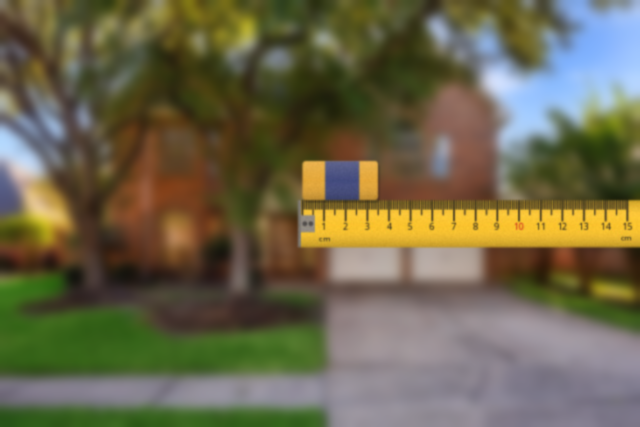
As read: **3.5** cm
